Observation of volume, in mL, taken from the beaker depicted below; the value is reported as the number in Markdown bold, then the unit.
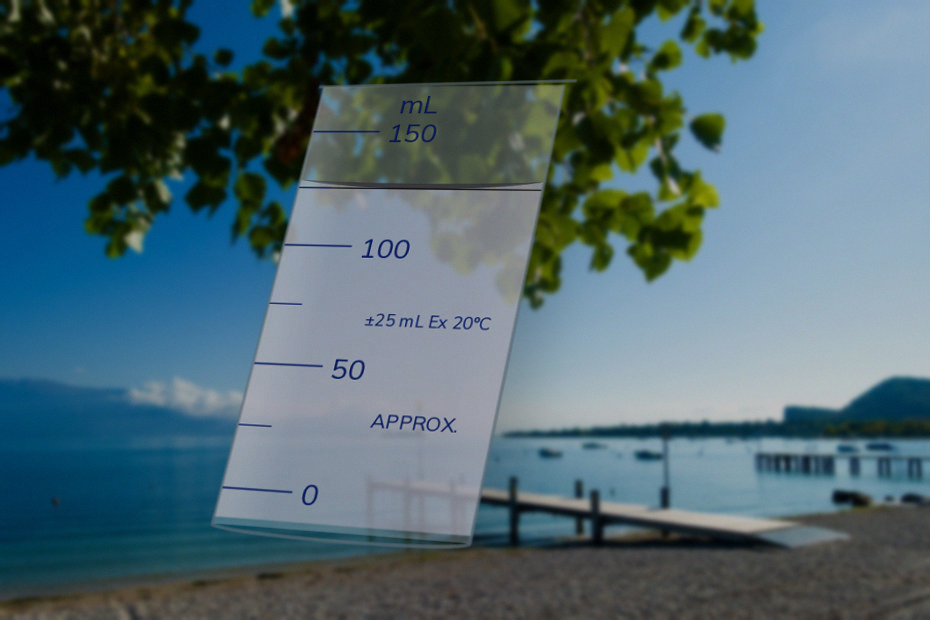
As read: **125** mL
